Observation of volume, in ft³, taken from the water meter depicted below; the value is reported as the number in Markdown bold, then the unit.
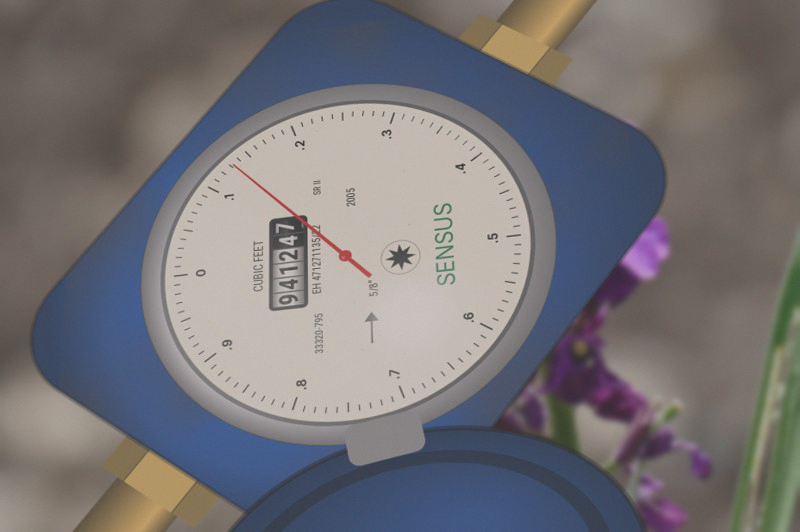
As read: **941247.13** ft³
